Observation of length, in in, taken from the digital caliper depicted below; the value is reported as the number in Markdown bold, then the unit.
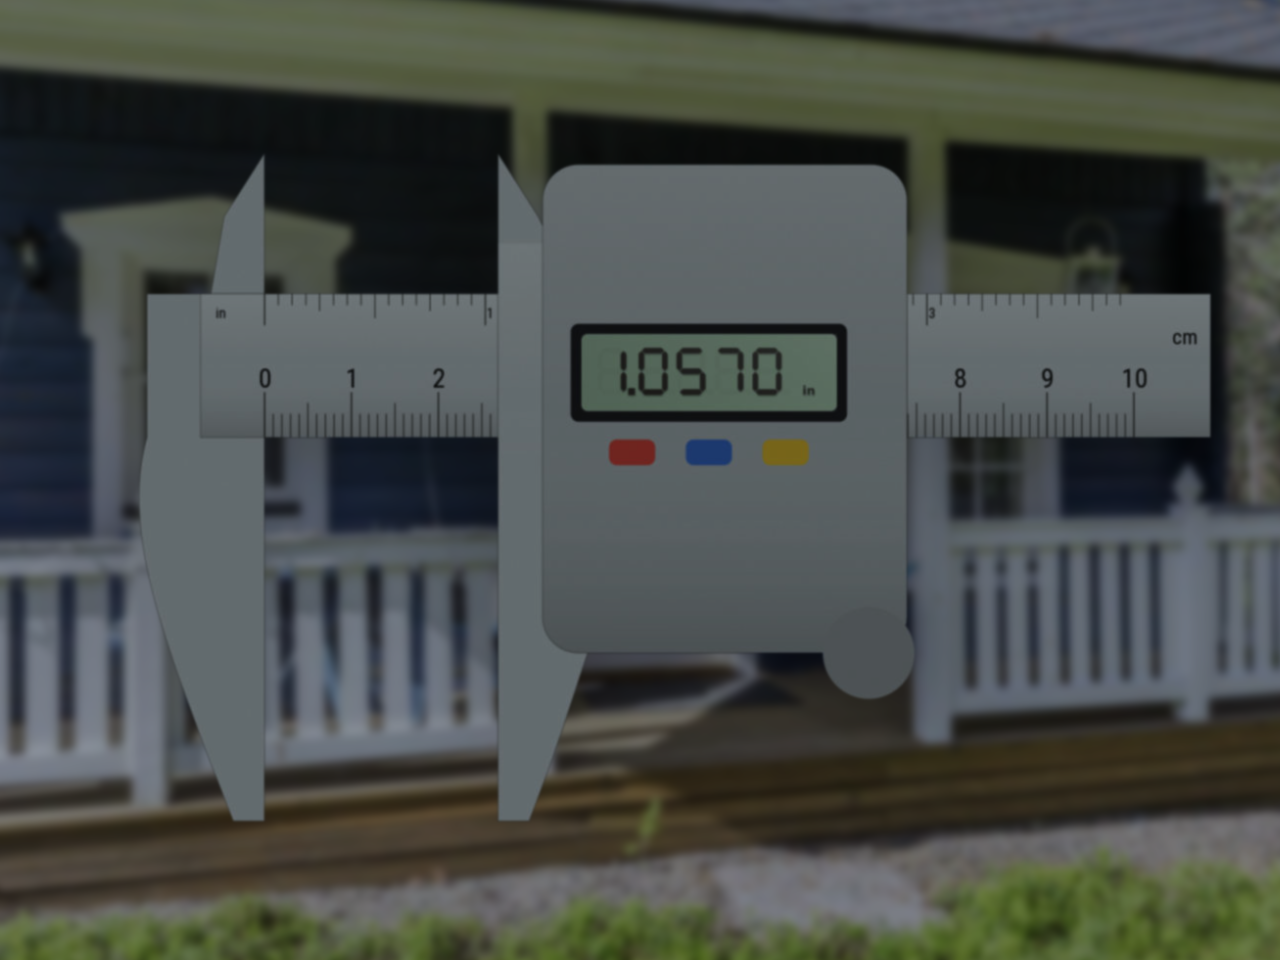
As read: **1.0570** in
